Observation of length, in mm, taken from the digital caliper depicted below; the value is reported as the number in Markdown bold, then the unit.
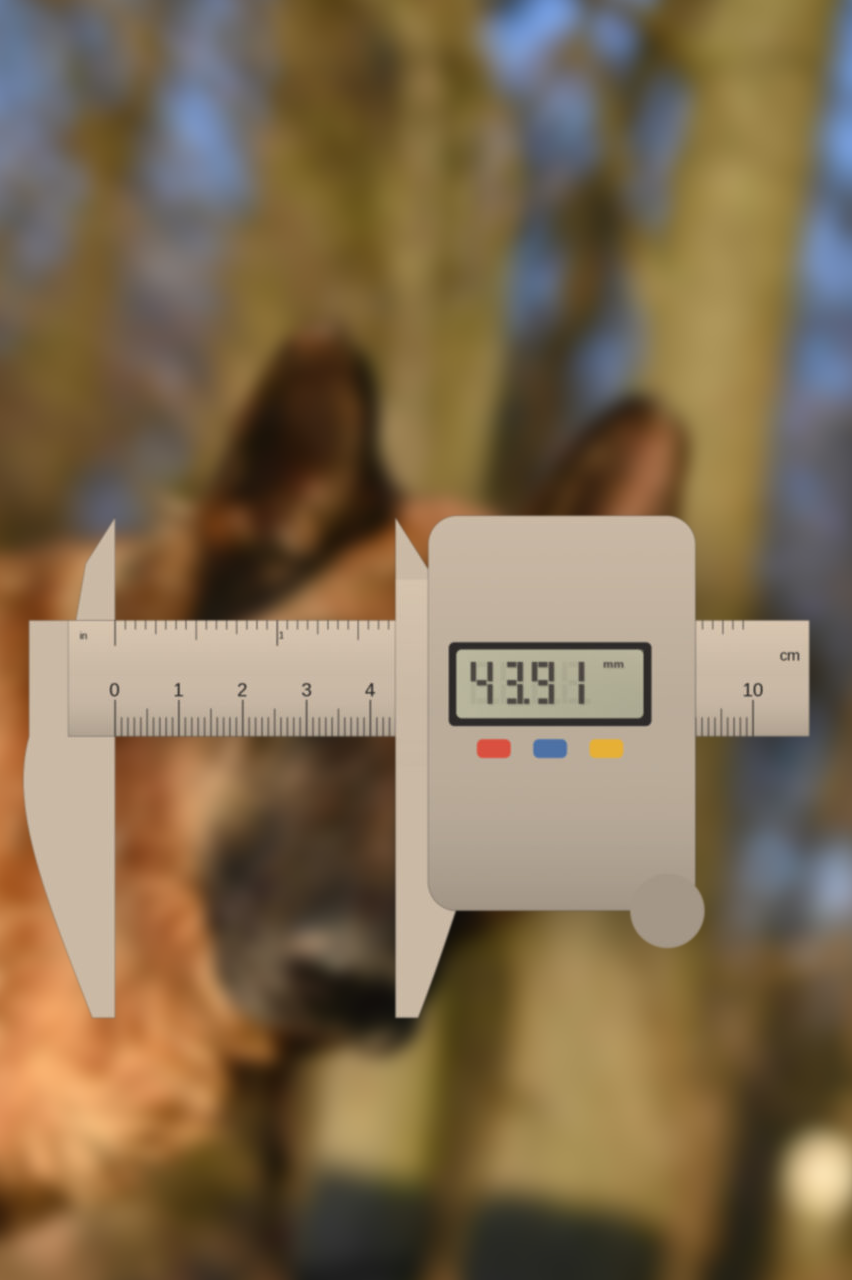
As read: **43.91** mm
